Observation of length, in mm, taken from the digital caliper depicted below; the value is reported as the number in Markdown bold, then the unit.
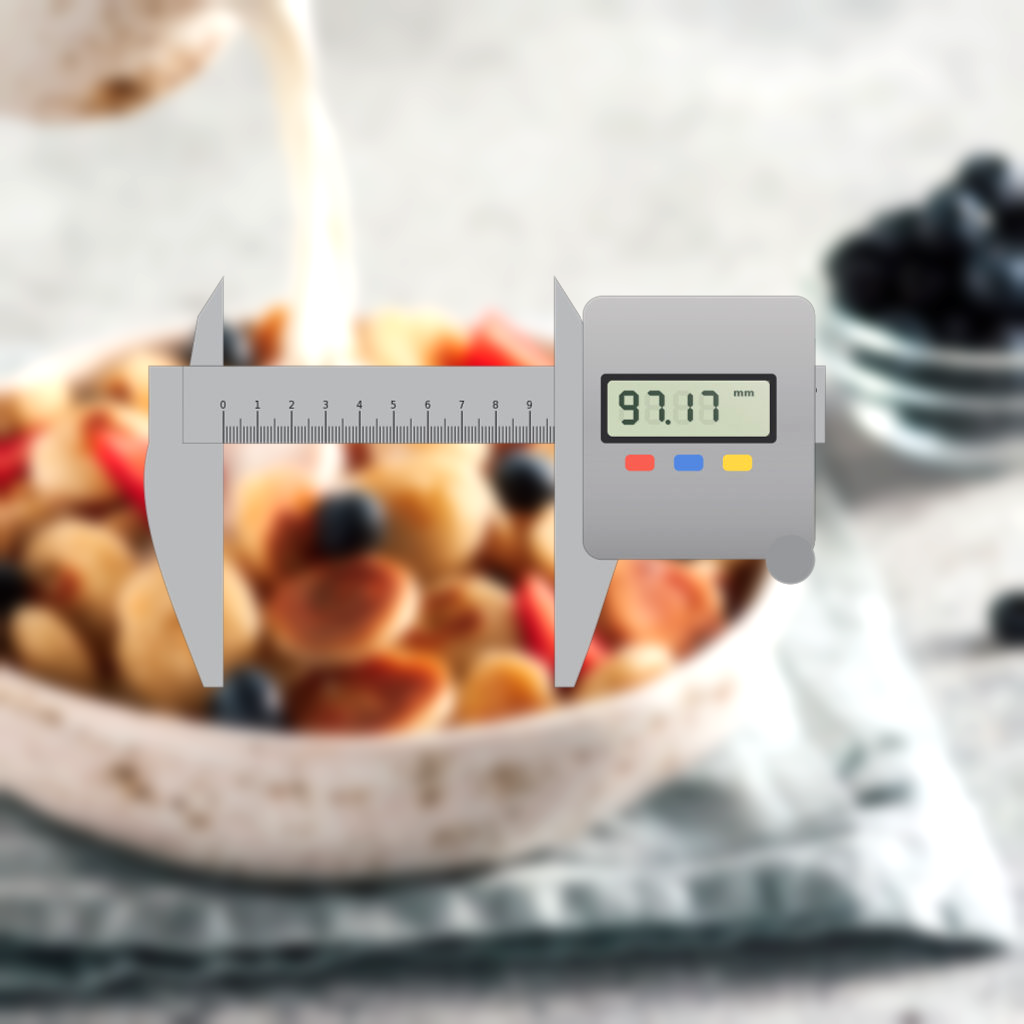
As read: **97.17** mm
